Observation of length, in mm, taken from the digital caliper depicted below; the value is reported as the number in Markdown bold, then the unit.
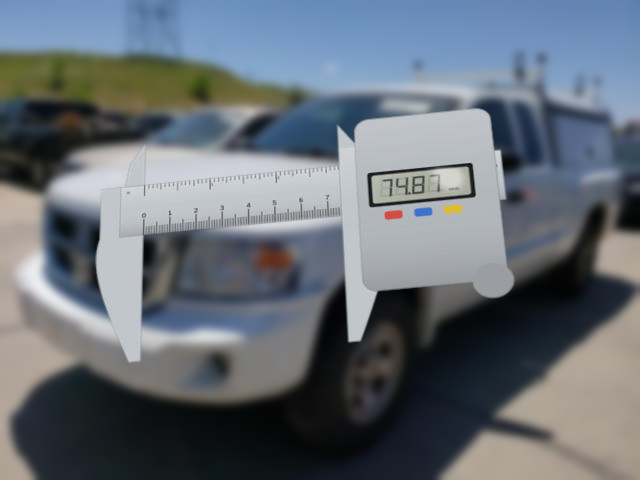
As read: **74.87** mm
